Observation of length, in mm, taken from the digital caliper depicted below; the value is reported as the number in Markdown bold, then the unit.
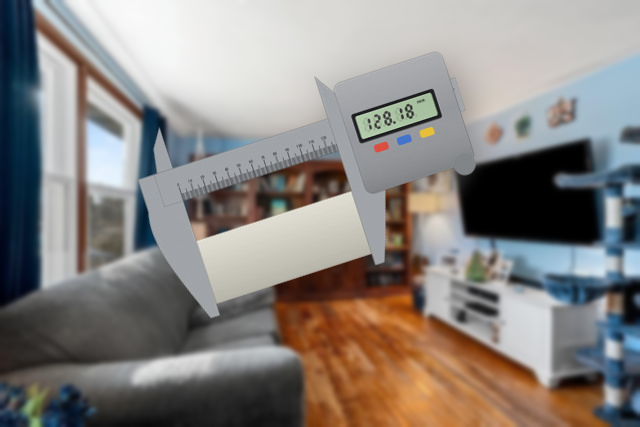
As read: **128.18** mm
